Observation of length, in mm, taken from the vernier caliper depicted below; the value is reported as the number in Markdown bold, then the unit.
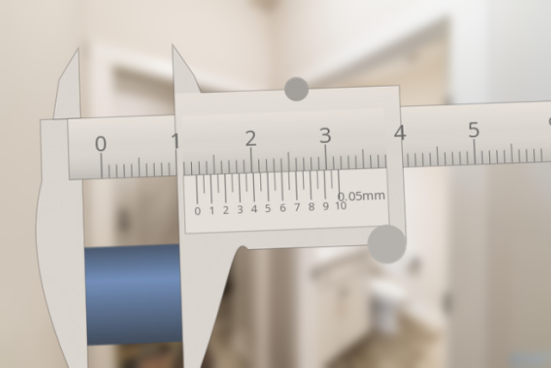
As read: **12.6** mm
